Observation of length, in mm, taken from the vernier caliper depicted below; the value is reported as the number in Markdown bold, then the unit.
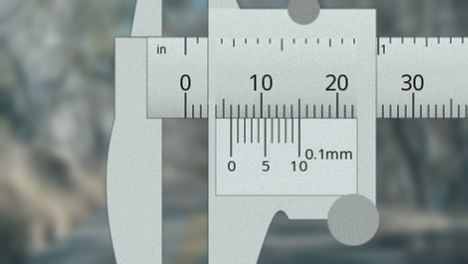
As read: **6.0** mm
